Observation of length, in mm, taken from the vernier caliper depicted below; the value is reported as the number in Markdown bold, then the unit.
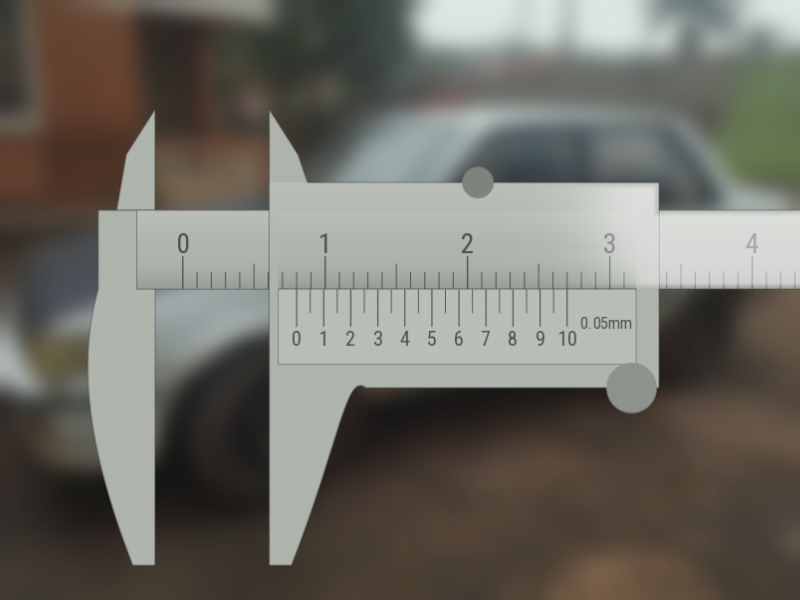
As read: **8.0** mm
